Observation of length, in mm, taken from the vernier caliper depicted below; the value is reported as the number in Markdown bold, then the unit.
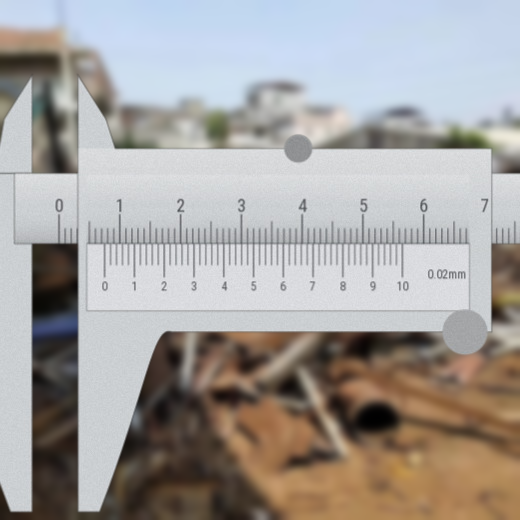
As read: **7.5** mm
